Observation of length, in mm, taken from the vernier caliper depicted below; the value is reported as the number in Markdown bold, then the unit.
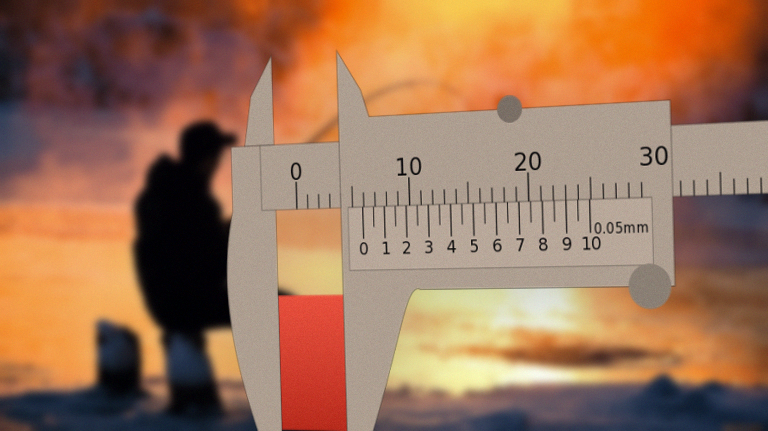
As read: **5.9** mm
